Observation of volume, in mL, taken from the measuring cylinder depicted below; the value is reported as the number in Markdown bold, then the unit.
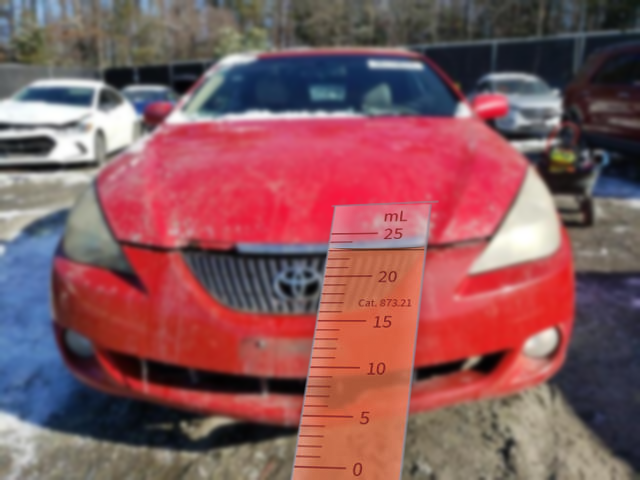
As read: **23** mL
